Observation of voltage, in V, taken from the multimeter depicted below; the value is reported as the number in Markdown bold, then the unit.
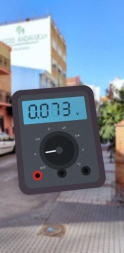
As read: **0.073** V
